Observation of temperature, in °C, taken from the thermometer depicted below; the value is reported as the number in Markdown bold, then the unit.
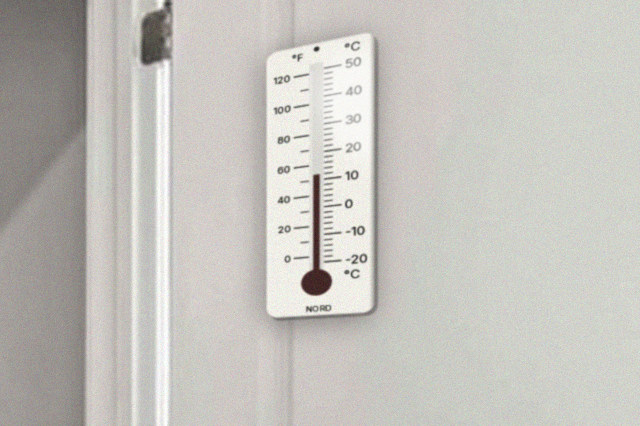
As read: **12** °C
